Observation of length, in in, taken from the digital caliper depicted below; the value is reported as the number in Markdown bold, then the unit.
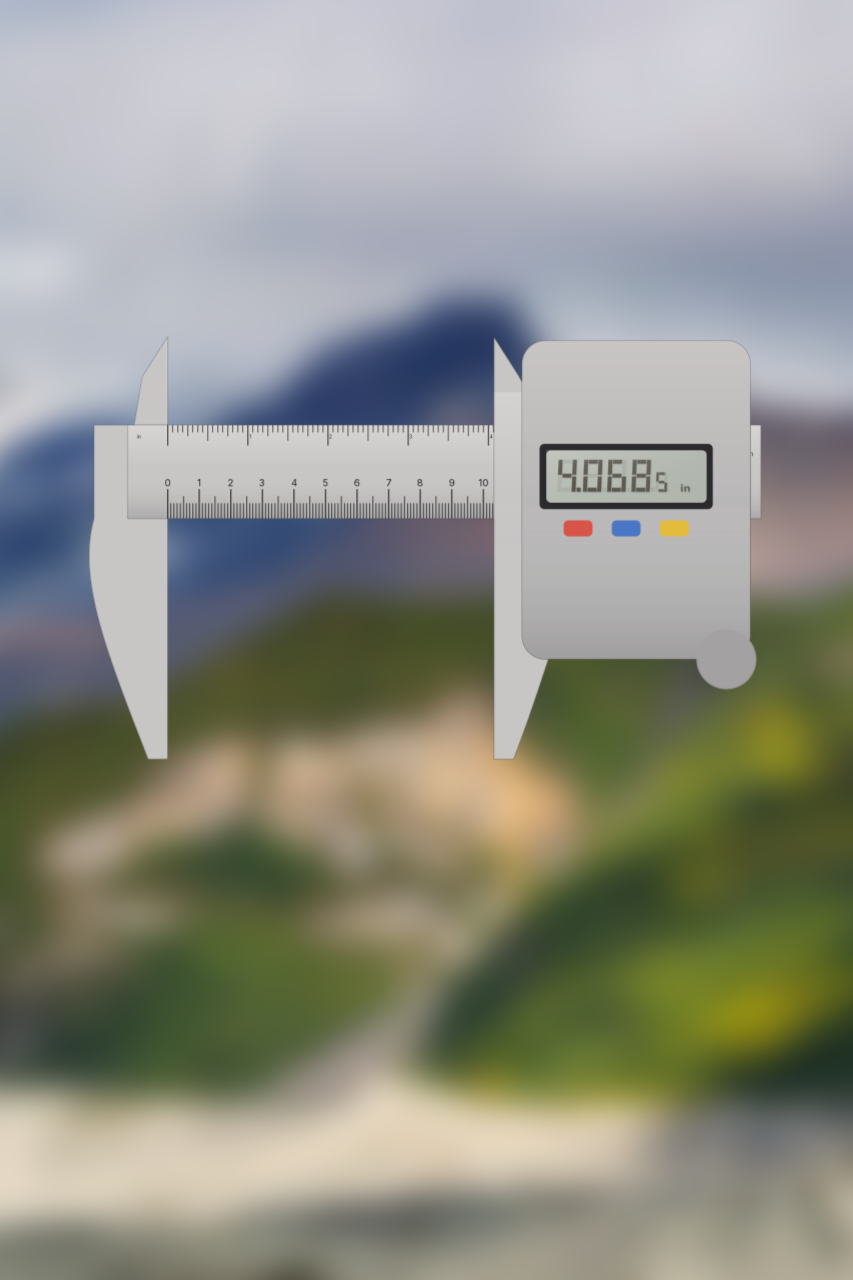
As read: **4.0685** in
